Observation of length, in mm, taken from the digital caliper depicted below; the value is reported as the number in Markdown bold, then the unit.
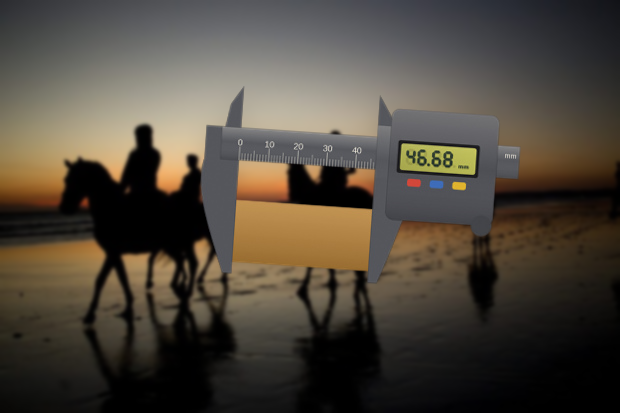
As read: **46.68** mm
